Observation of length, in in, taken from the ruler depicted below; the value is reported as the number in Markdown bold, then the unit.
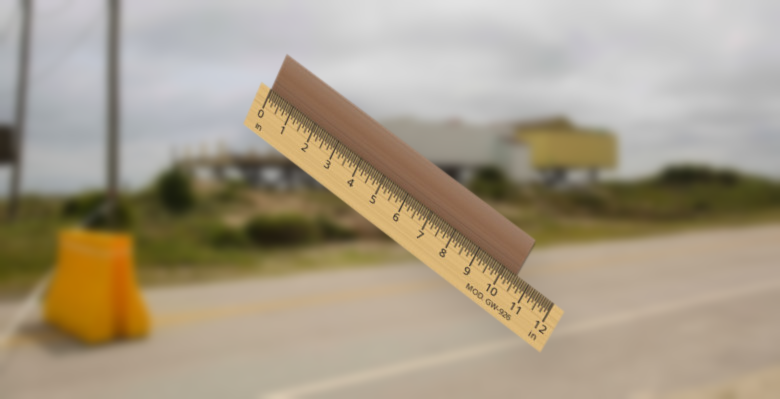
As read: **10.5** in
